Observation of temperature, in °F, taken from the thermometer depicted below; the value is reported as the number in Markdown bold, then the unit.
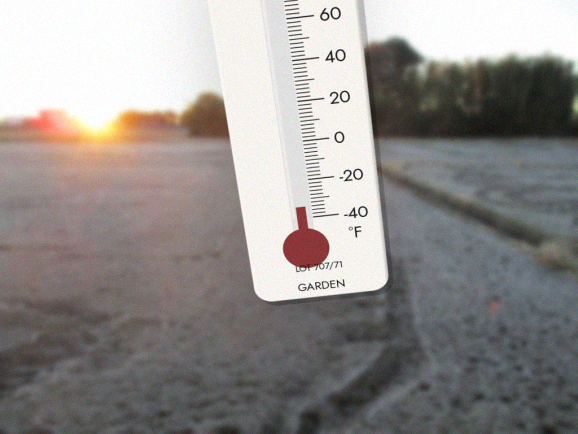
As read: **-34** °F
